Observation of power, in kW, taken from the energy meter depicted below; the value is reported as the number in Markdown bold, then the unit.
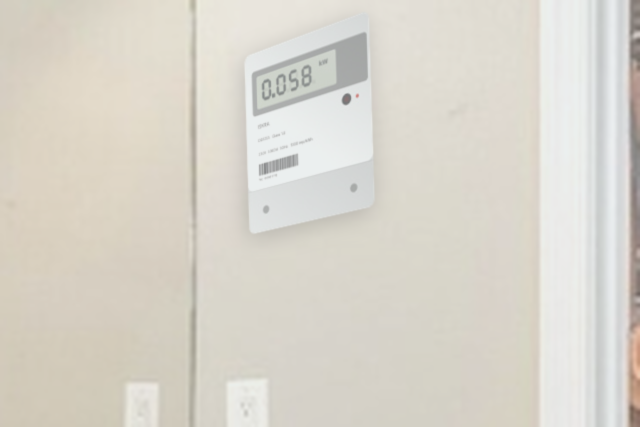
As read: **0.058** kW
